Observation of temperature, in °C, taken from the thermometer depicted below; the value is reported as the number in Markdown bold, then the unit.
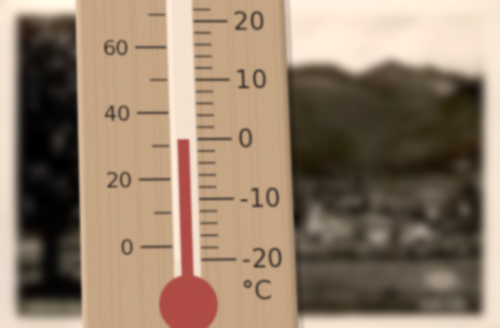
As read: **0** °C
